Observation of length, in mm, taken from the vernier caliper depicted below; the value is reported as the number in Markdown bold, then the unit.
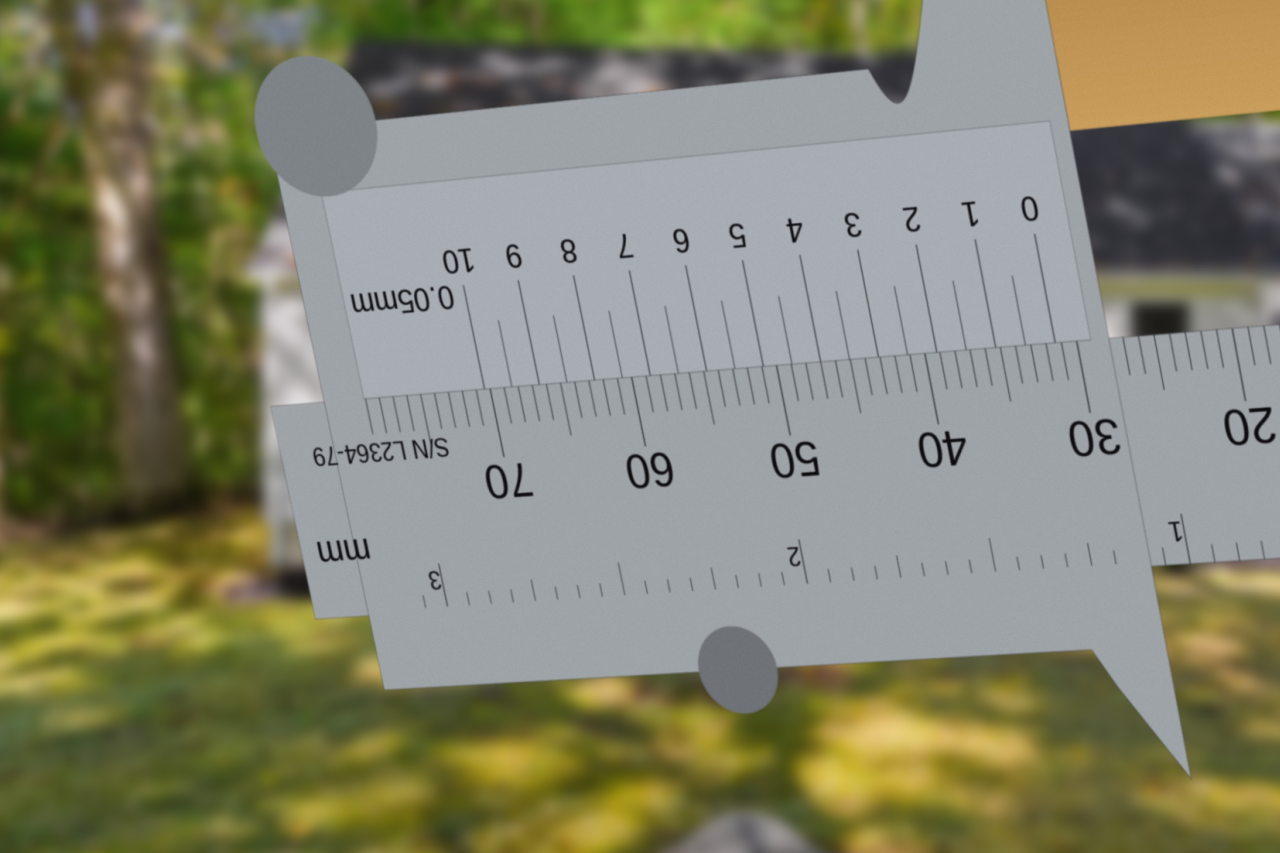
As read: **31.4** mm
